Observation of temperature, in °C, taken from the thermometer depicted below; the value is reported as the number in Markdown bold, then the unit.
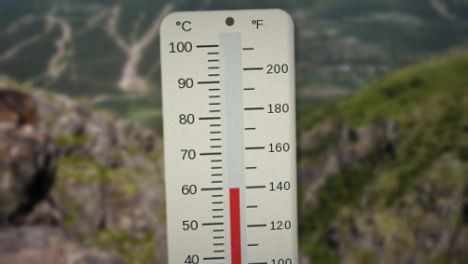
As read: **60** °C
